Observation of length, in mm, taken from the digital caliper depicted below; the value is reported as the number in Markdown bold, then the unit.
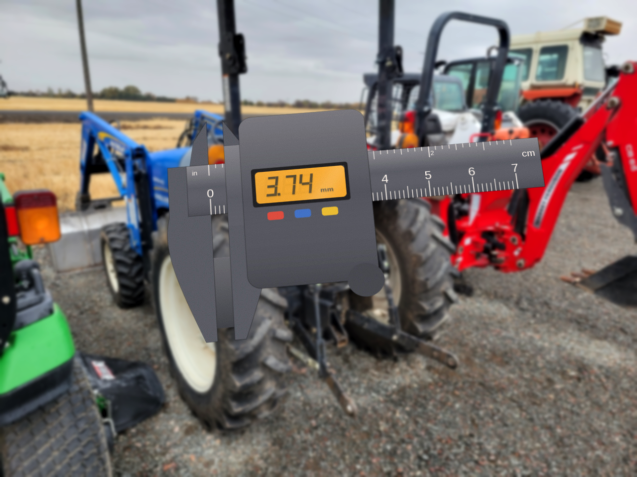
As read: **3.74** mm
